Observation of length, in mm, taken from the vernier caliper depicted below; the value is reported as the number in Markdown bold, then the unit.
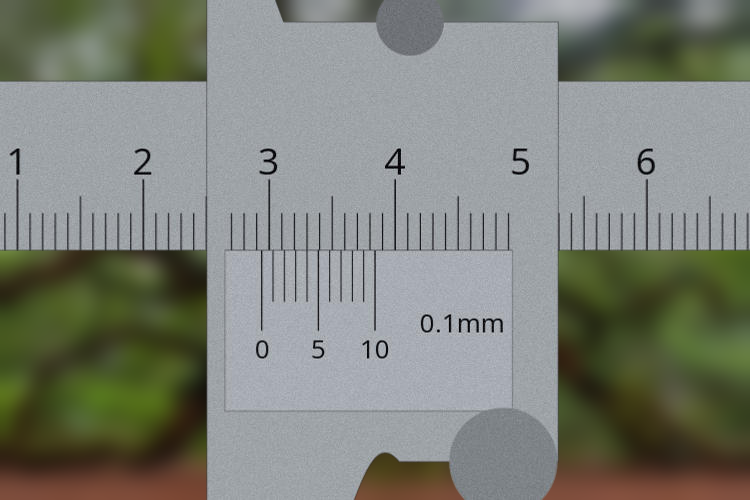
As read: **29.4** mm
